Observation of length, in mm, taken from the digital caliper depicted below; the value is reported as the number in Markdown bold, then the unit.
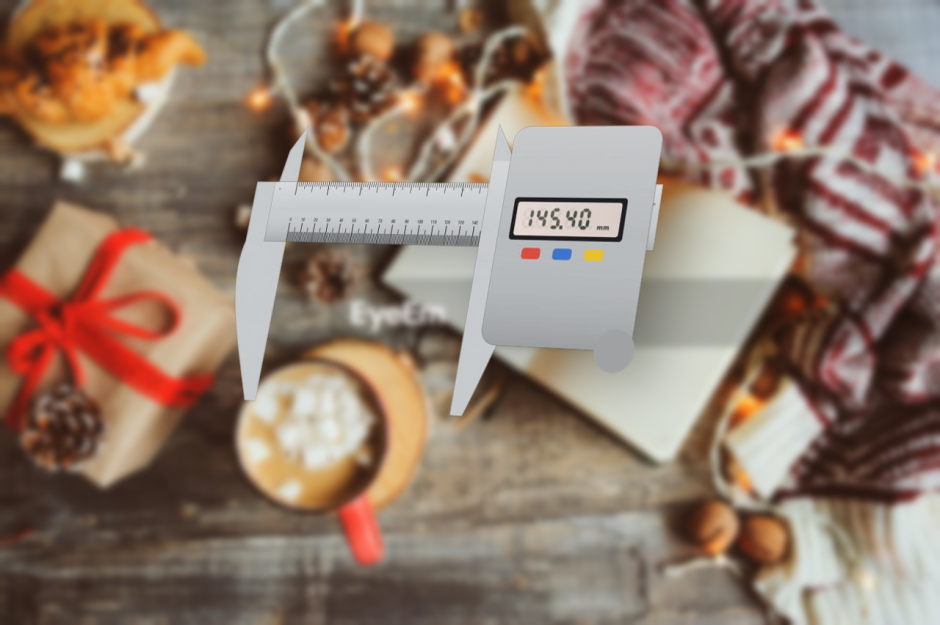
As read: **145.40** mm
